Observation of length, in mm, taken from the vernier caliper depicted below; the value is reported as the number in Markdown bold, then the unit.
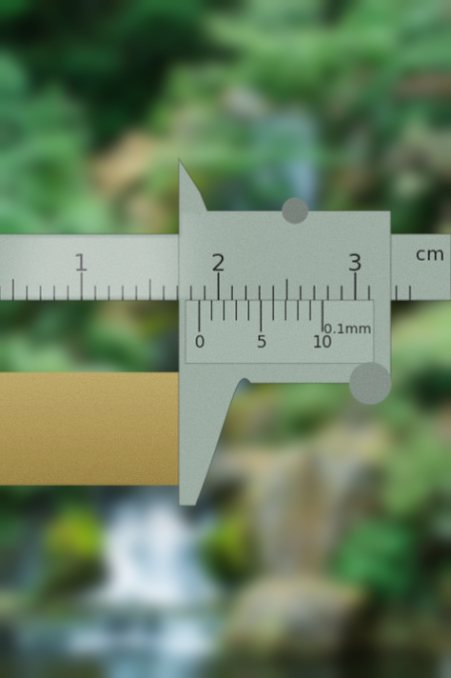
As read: **18.6** mm
